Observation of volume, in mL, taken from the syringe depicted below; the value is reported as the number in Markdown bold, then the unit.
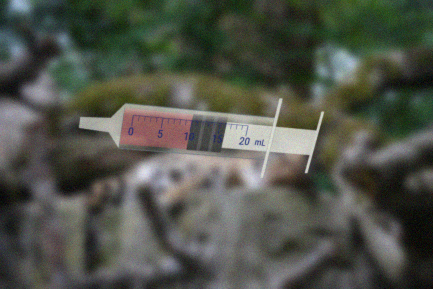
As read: **10** mL
